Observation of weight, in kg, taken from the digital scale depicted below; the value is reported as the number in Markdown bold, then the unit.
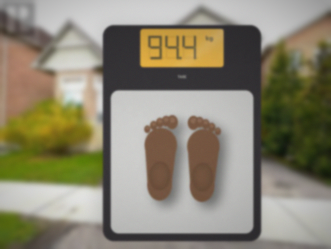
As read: **94.4** kg
